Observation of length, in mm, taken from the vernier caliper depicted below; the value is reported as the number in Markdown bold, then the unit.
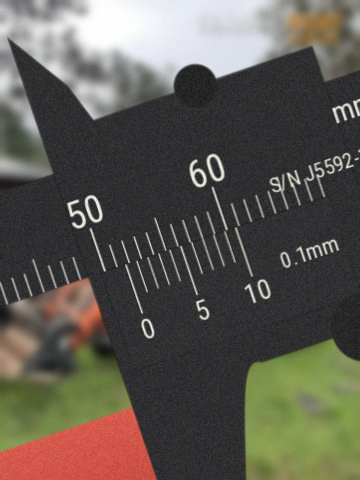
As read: **51.7** mm
